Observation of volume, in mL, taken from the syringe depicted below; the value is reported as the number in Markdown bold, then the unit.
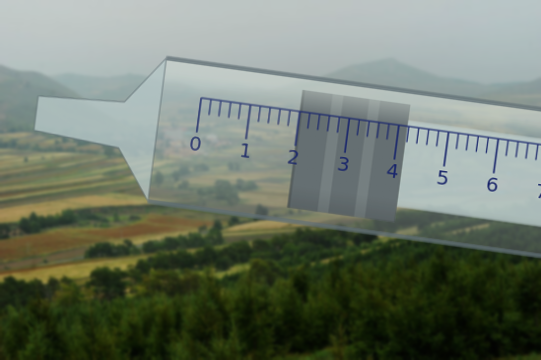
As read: **2** mL
